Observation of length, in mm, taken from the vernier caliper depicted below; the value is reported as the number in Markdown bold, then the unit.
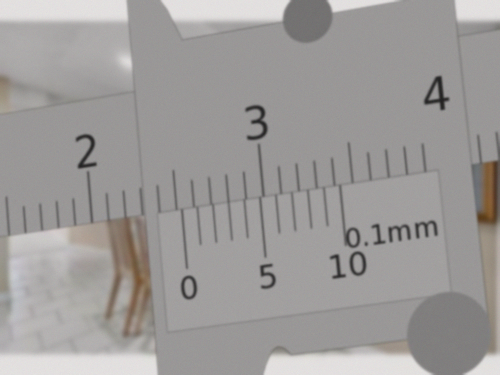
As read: **25.3** mm
